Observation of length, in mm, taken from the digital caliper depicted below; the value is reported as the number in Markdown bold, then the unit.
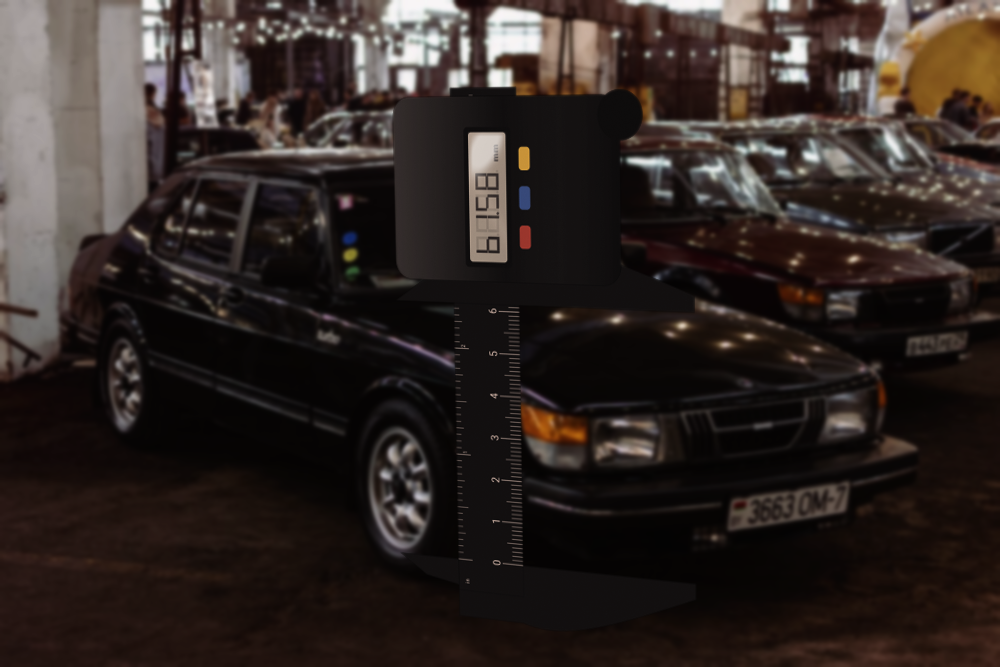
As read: **61.58** mm
